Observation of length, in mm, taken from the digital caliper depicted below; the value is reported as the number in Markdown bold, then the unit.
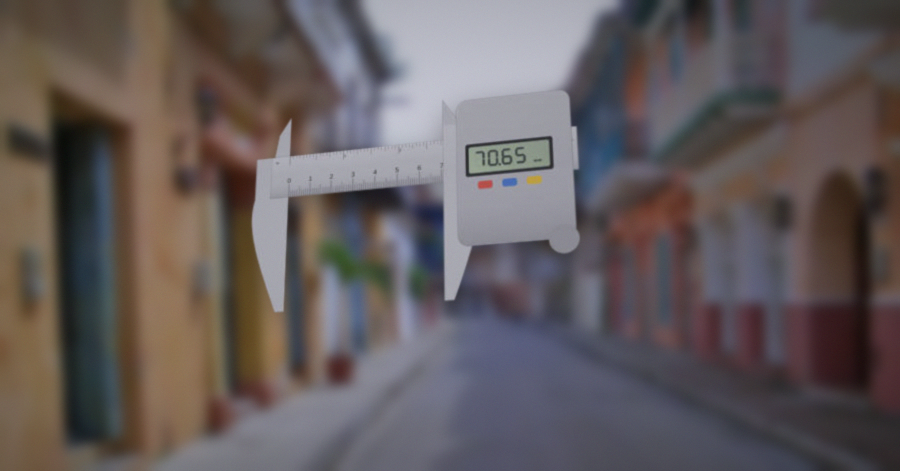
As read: **70.65** mm
